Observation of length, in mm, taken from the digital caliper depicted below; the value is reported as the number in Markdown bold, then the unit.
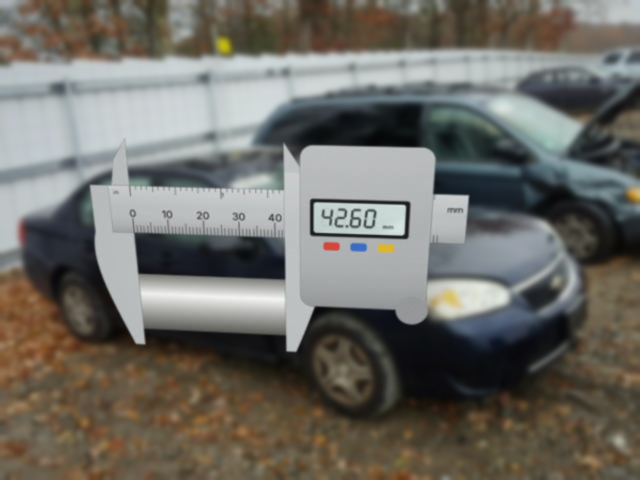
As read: **42.60** mm
